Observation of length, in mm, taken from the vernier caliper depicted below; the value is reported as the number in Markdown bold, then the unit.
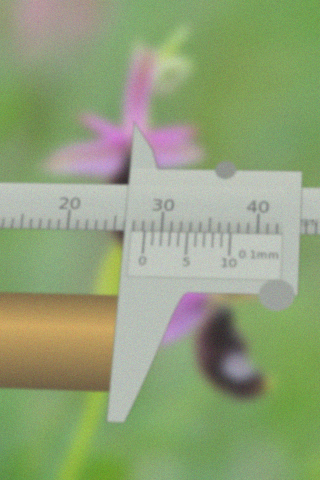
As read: **28.2** mm
